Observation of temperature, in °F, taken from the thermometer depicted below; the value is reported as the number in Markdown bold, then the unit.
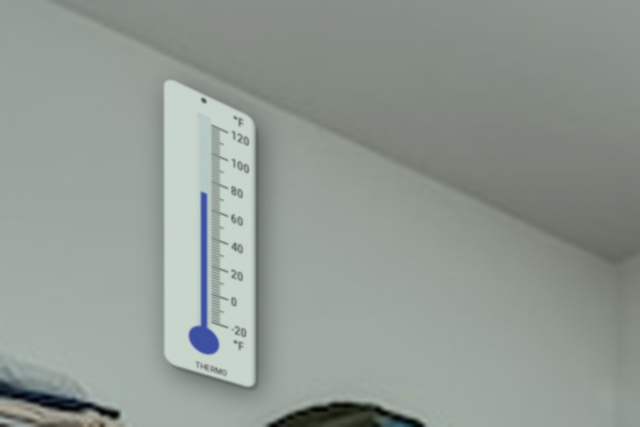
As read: **70** °F
